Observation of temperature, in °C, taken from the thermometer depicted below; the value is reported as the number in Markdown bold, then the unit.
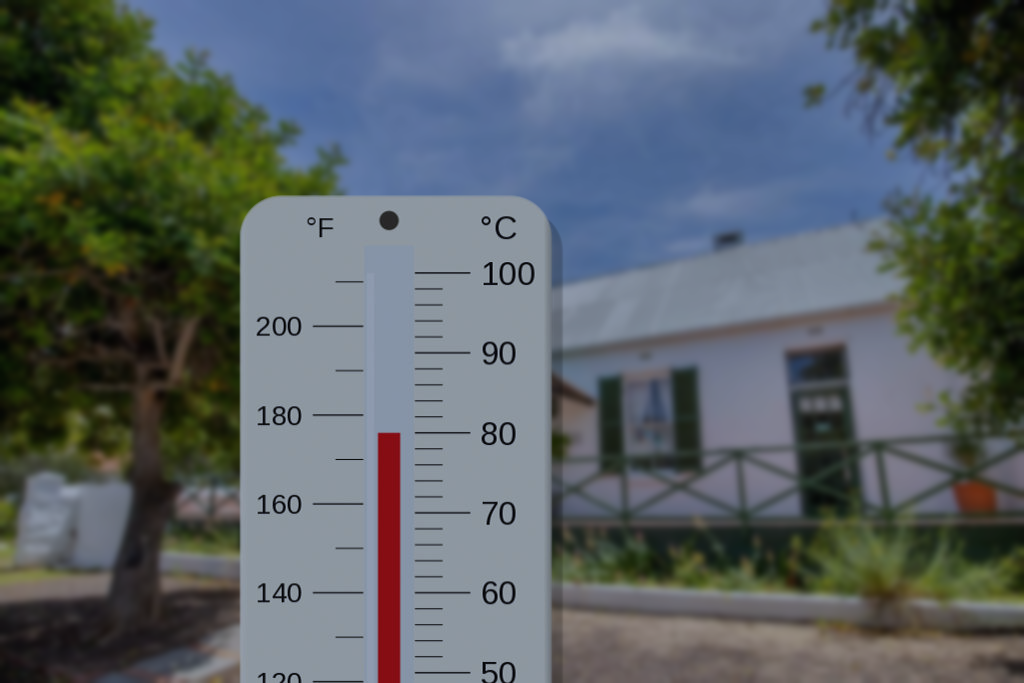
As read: **80** °C
